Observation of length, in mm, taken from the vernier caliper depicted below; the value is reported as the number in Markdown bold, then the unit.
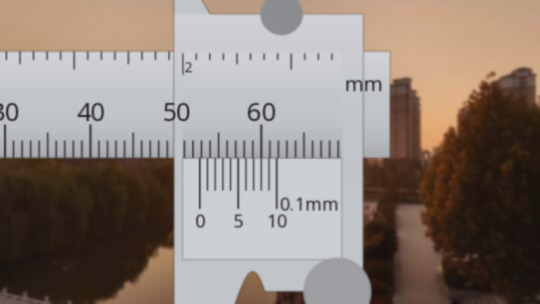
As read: **52.8** mm
